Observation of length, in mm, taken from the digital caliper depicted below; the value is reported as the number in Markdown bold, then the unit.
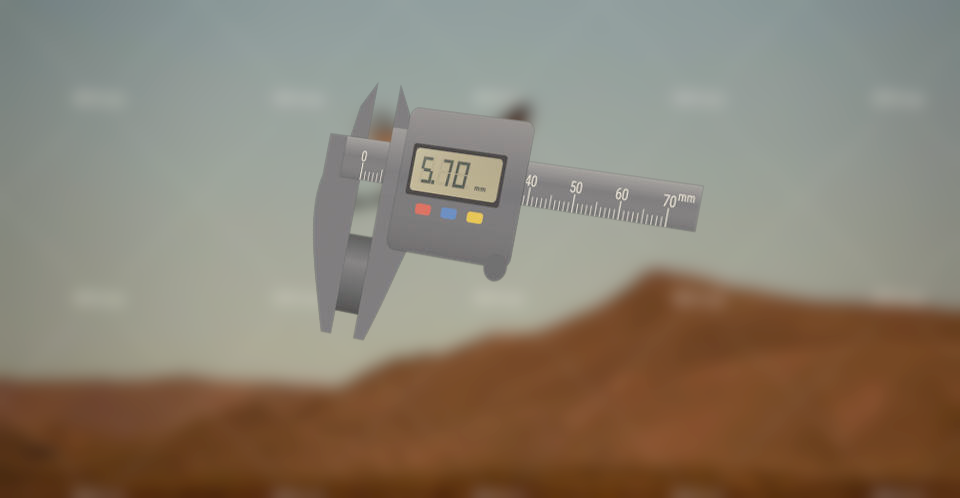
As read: **5.70** mm
